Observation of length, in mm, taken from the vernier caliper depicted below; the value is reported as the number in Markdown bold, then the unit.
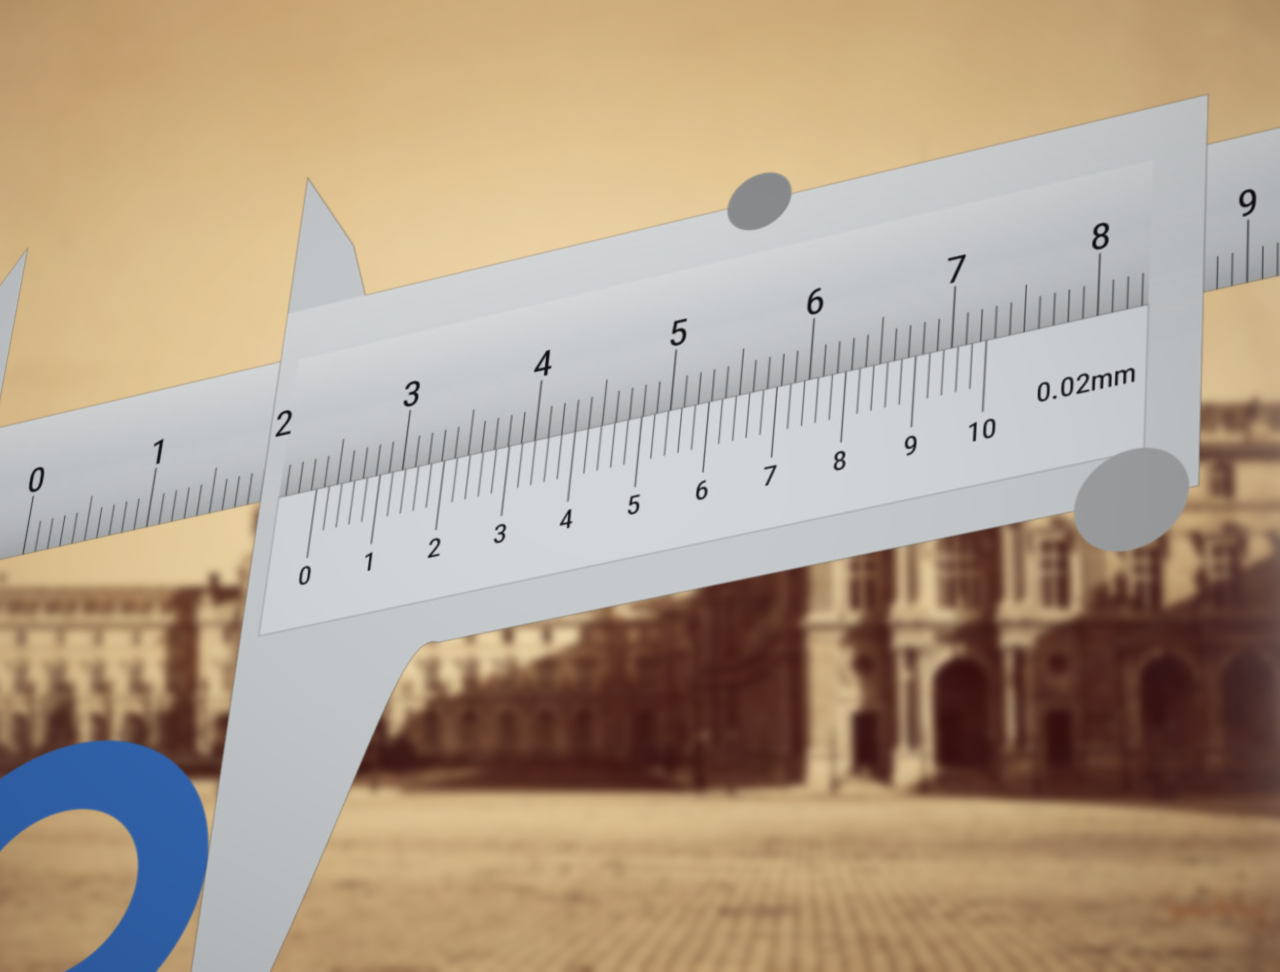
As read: **23.4** mm
